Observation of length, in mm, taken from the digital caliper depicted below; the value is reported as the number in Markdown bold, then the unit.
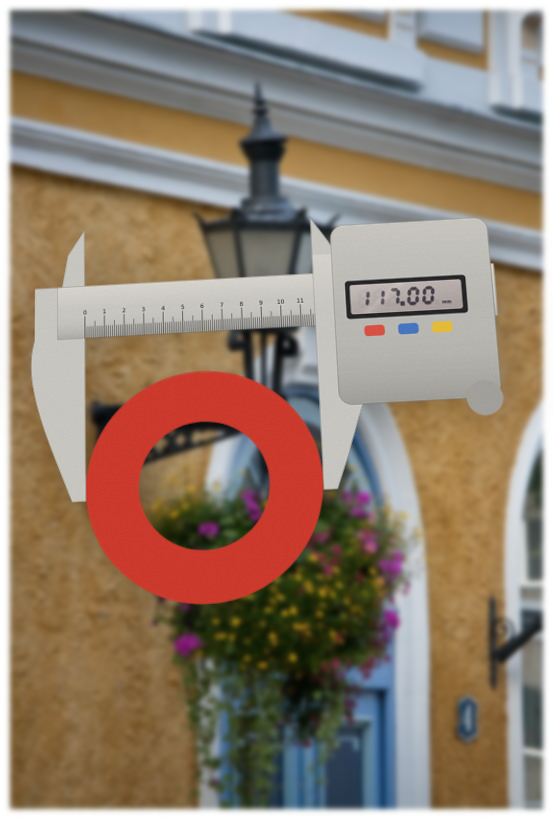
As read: **117.00** mm
